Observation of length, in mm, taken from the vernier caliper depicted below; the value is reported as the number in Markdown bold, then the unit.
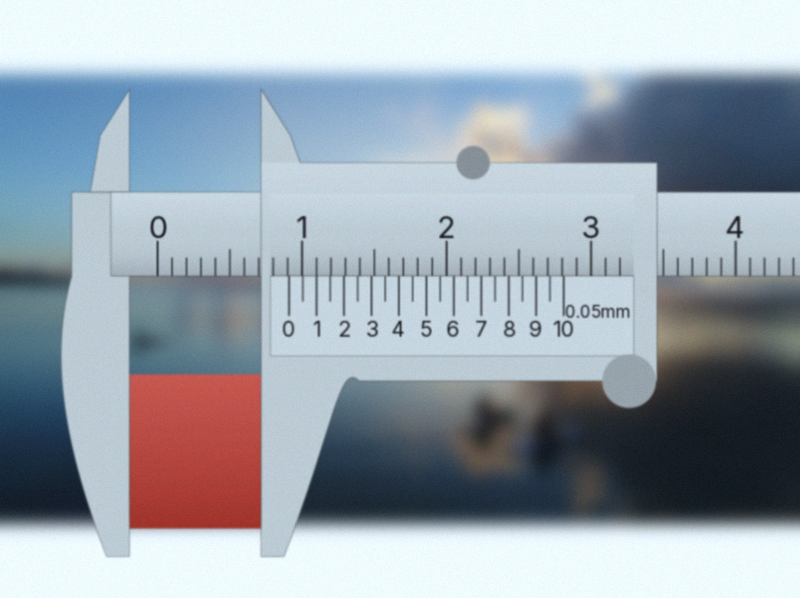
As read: **9.1** mm
